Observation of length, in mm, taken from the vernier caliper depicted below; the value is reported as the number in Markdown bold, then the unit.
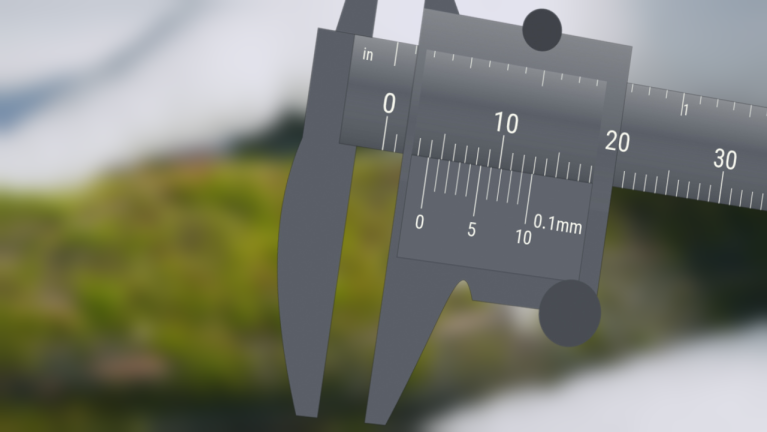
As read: **3.9** mm
